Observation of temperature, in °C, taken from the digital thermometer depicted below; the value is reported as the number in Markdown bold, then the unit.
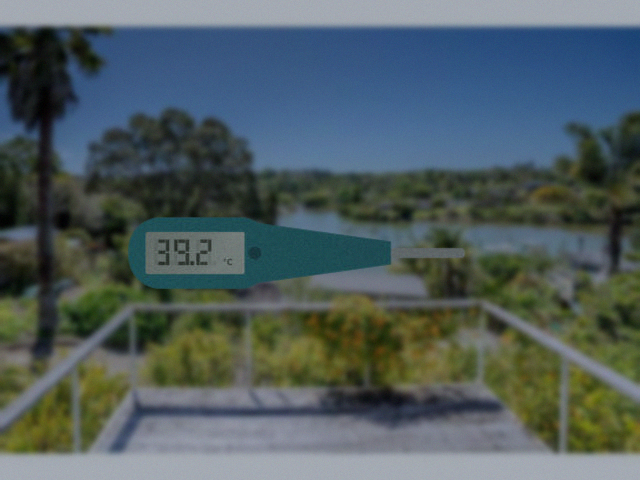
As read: **39.2** °C
